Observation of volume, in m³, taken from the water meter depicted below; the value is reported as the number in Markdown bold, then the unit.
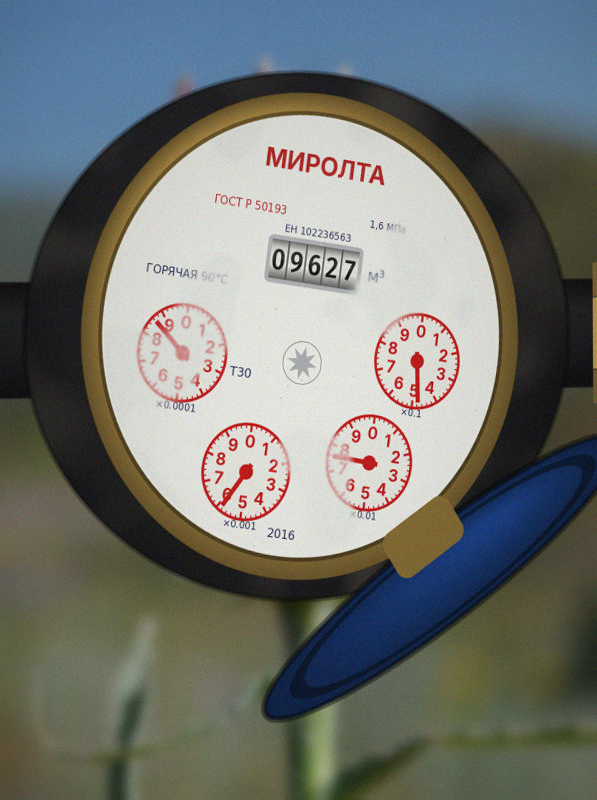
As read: **9627.4758** m³
